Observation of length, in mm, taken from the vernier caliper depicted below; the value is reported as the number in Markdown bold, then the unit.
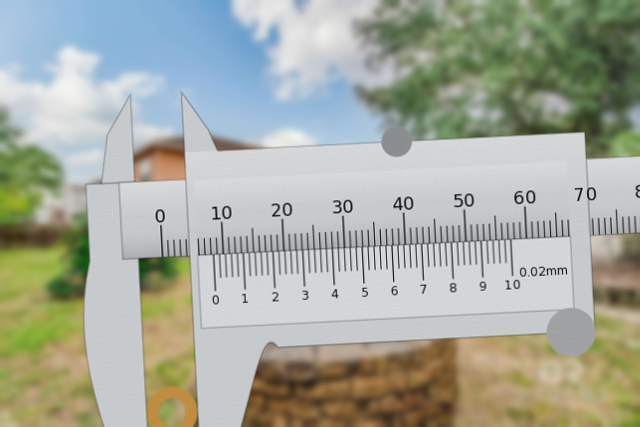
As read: **8.4** mm
